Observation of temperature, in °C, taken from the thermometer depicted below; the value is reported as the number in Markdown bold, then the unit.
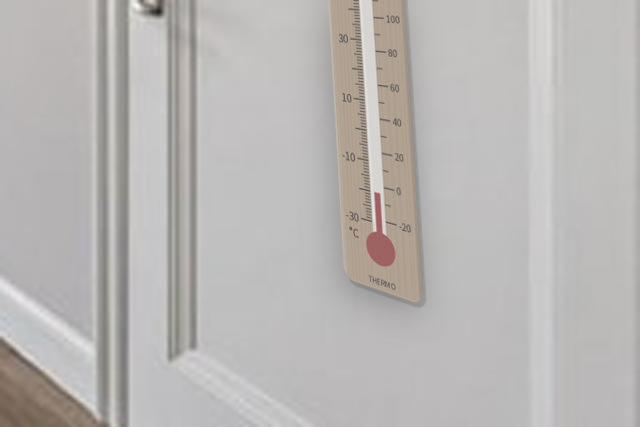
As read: **-20** °C
